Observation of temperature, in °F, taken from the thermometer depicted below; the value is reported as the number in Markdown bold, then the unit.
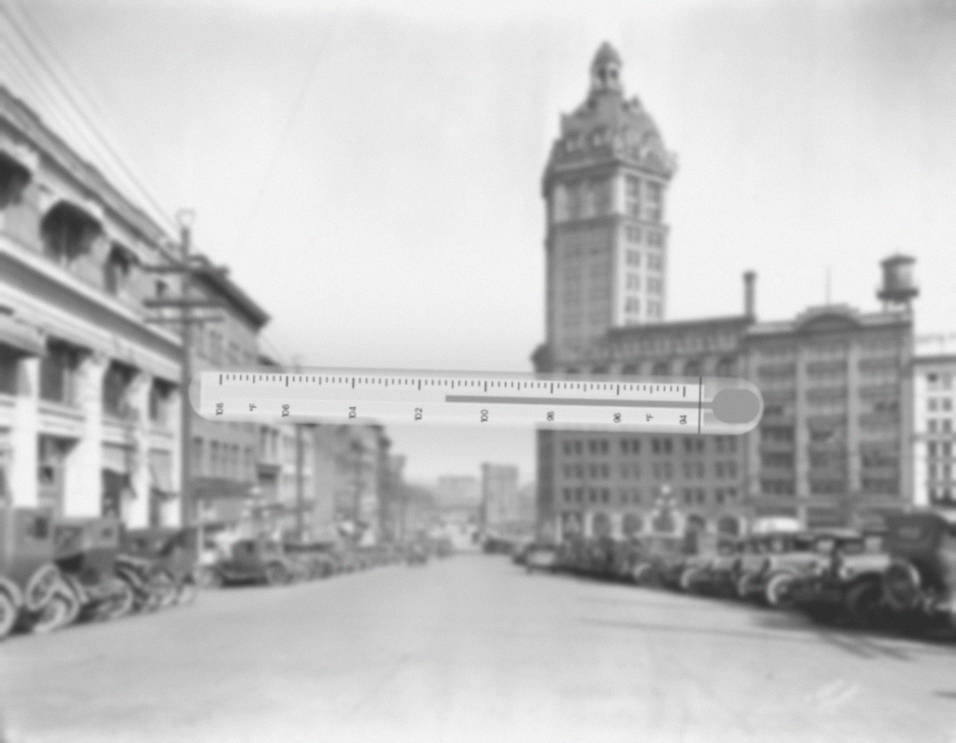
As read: **101.2** °F
